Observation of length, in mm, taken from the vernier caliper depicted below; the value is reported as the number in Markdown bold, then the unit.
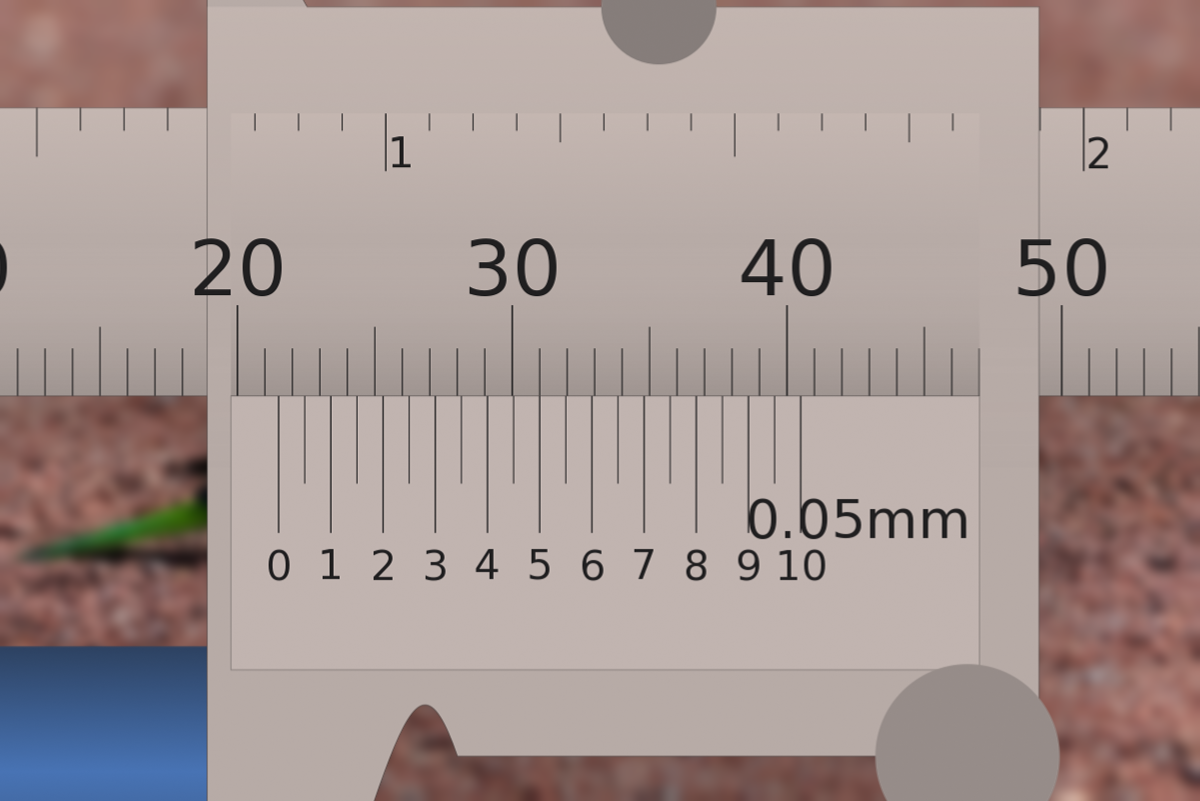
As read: **21.50** mm
